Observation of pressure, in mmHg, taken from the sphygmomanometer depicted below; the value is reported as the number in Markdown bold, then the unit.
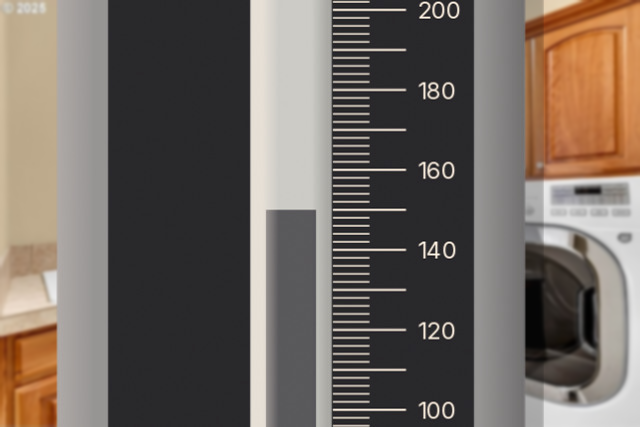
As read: **150** mmHg
